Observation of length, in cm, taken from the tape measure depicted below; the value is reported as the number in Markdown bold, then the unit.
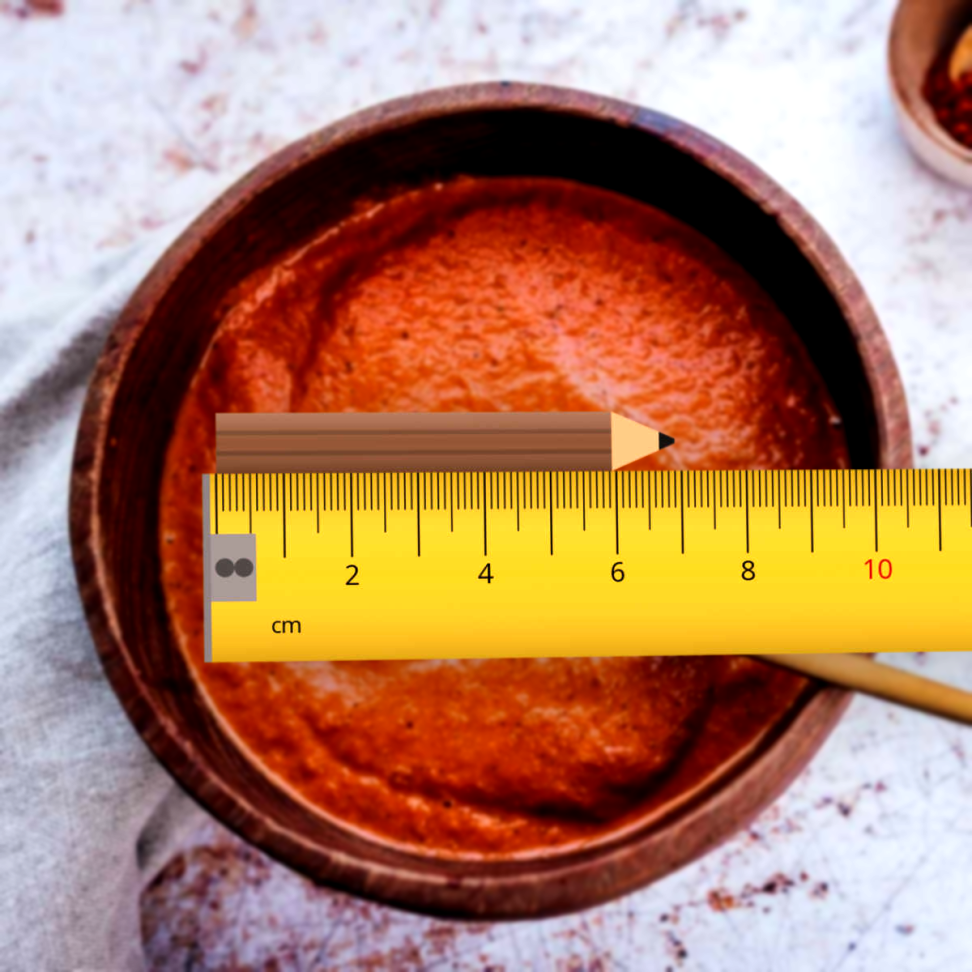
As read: **6.9** cm
